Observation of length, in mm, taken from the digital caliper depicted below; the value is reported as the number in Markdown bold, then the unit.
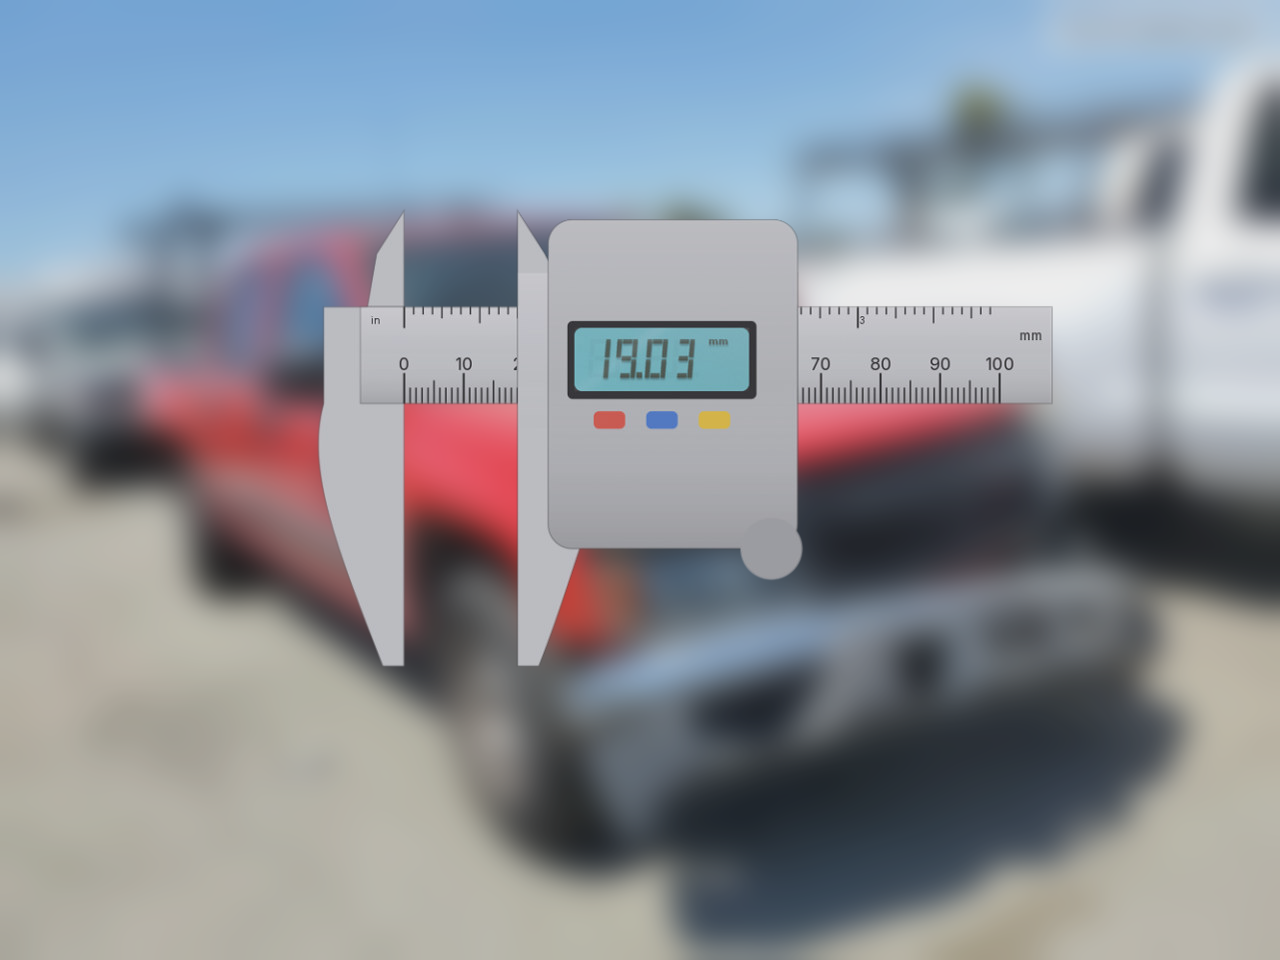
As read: **19.03** mm
